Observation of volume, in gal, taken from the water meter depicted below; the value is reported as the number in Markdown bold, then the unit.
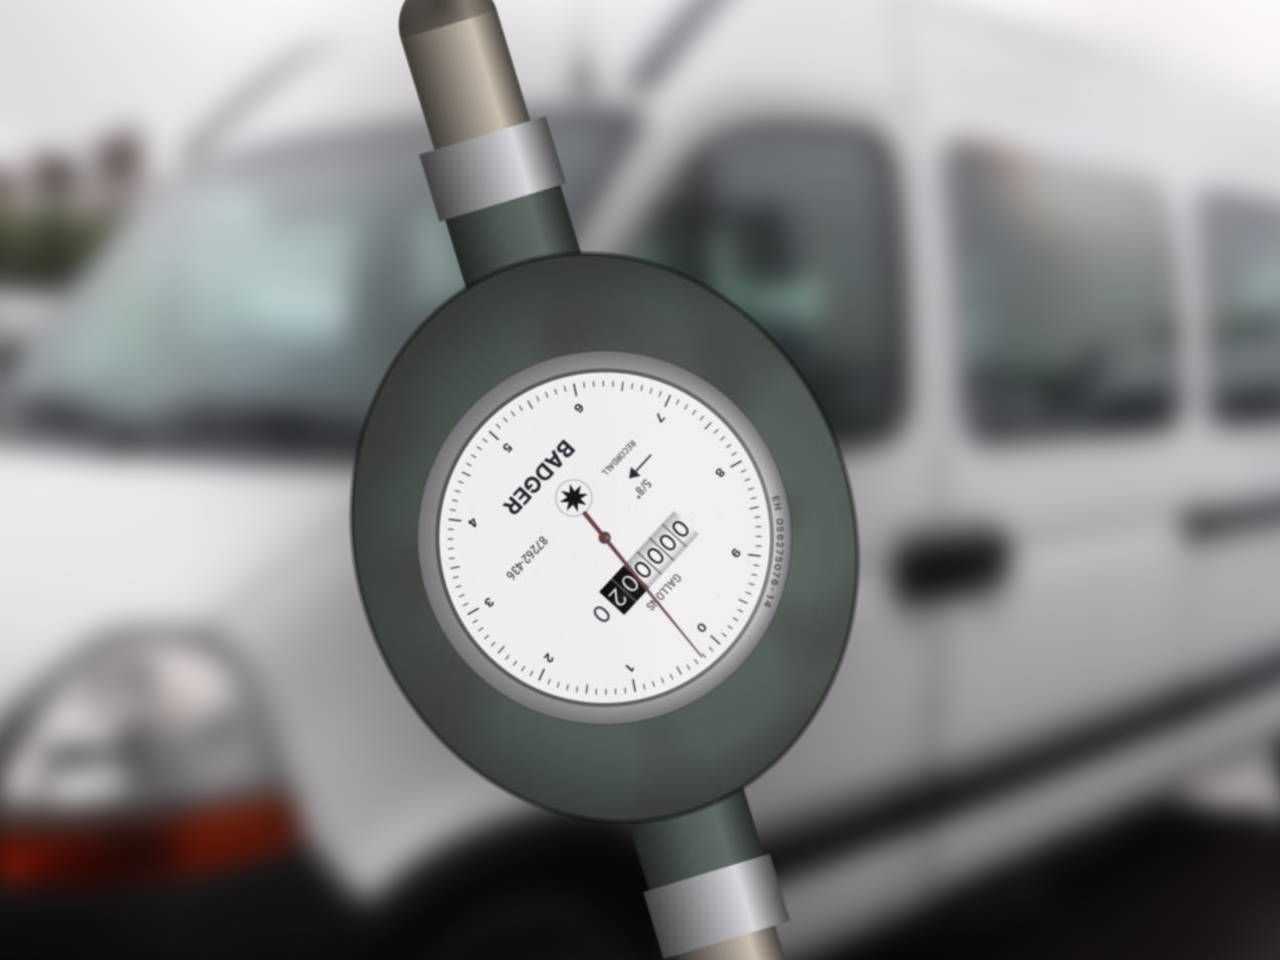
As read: **20.2** gal
